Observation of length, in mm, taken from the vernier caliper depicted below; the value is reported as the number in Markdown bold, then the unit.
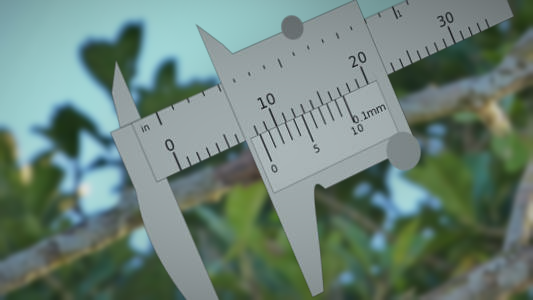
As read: **8.2** mm
